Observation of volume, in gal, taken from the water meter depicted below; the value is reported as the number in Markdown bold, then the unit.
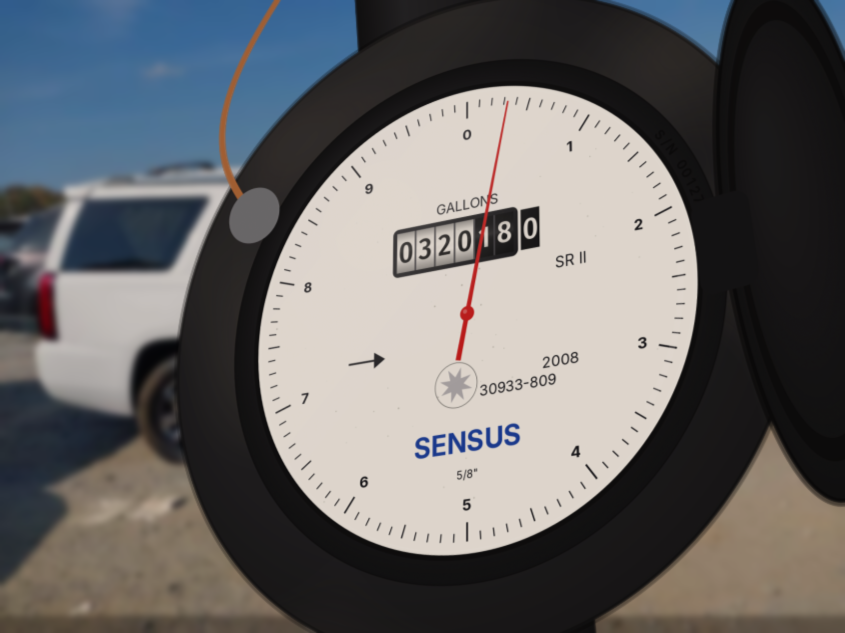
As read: **320180.3** gal
